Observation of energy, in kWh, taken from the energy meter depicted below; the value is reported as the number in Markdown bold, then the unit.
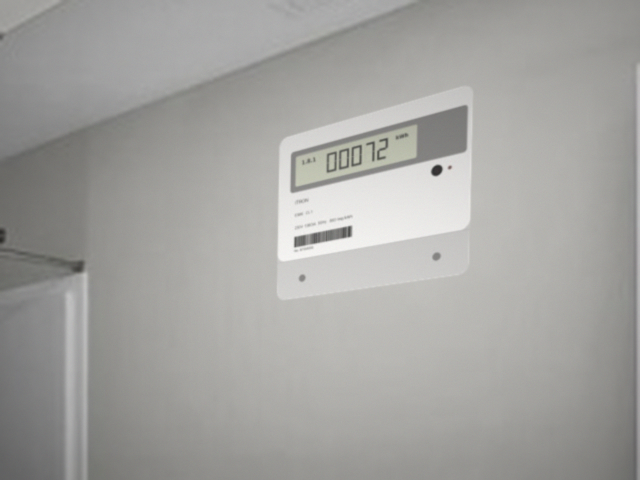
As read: **72** kWh
